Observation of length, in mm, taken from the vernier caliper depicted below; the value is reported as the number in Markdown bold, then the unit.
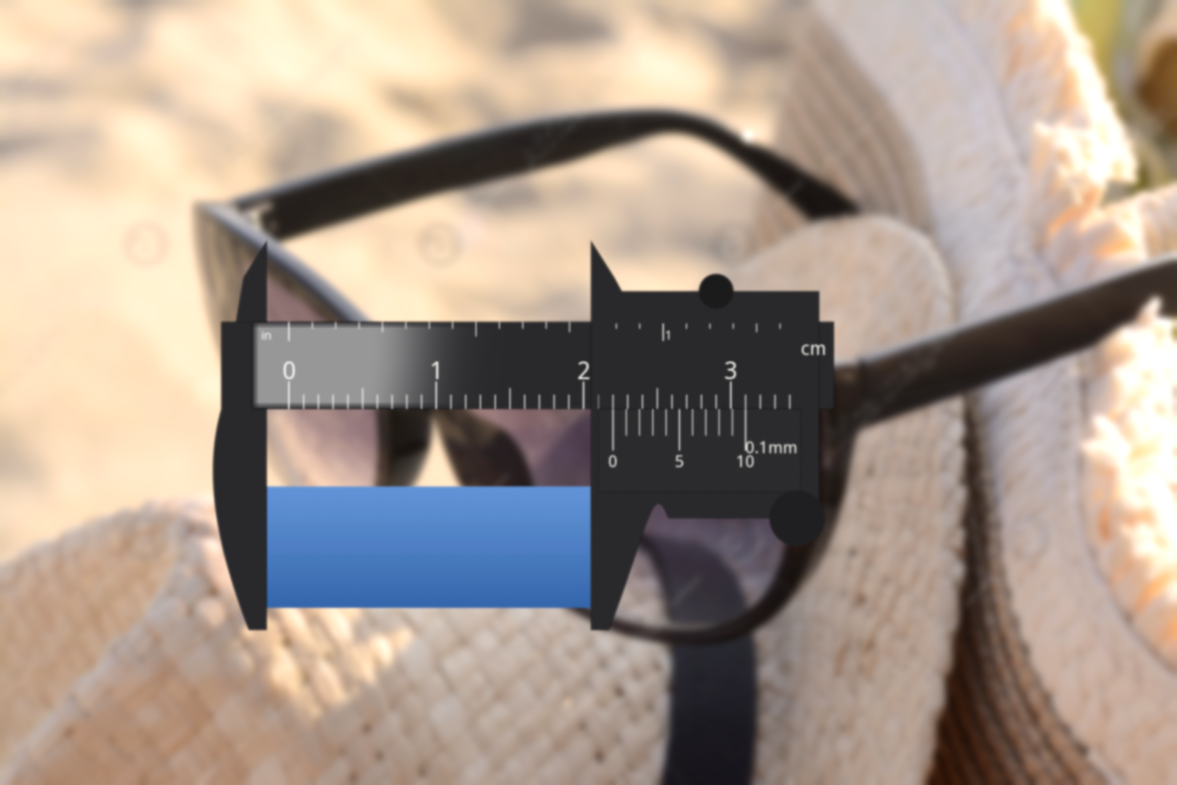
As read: **22.0** mm
